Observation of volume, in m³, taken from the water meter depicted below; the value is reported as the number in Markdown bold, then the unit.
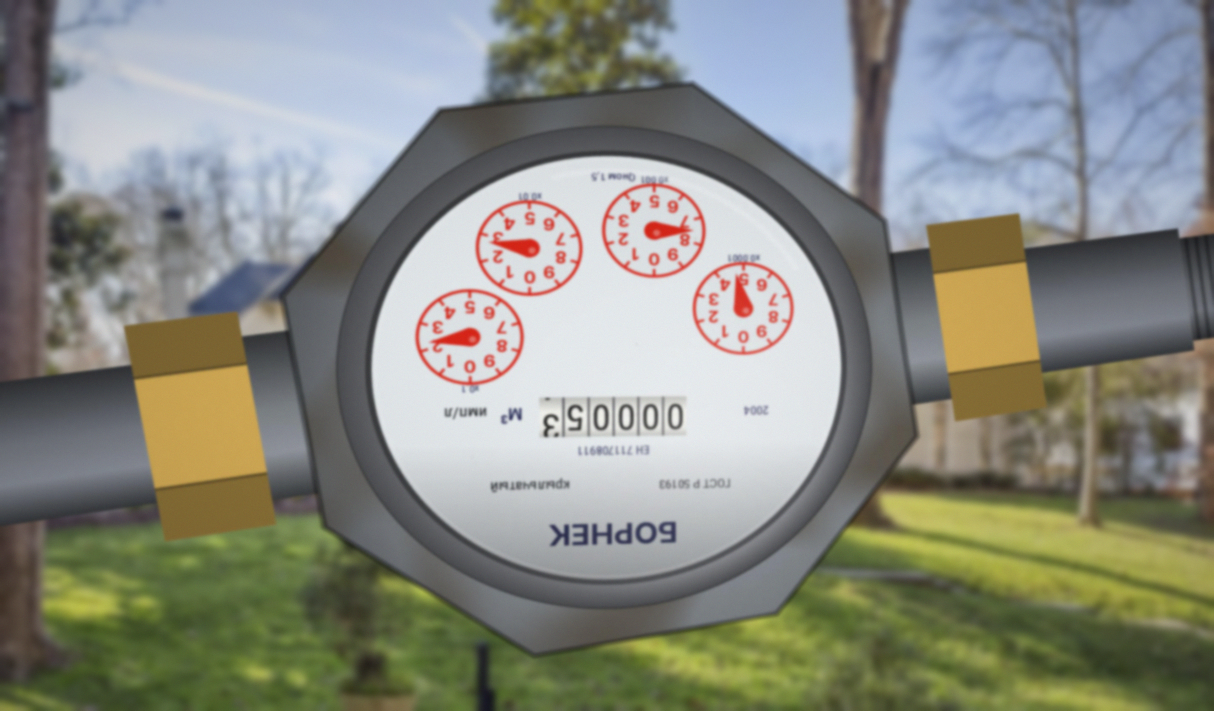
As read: **53.2274** m³
